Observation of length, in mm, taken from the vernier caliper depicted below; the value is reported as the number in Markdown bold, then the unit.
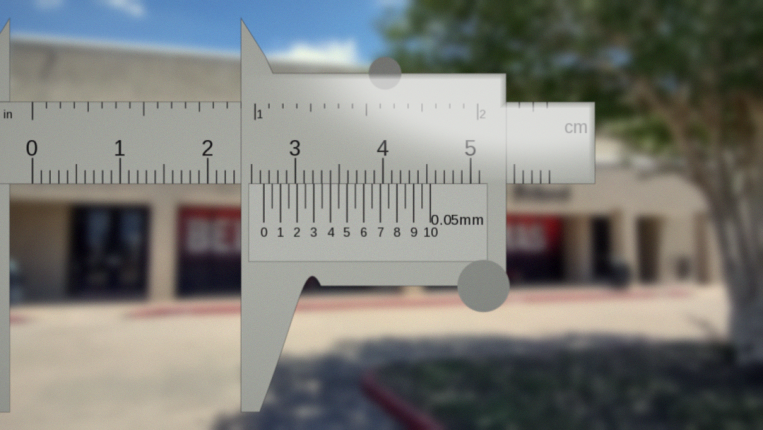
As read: **26.4** mm
